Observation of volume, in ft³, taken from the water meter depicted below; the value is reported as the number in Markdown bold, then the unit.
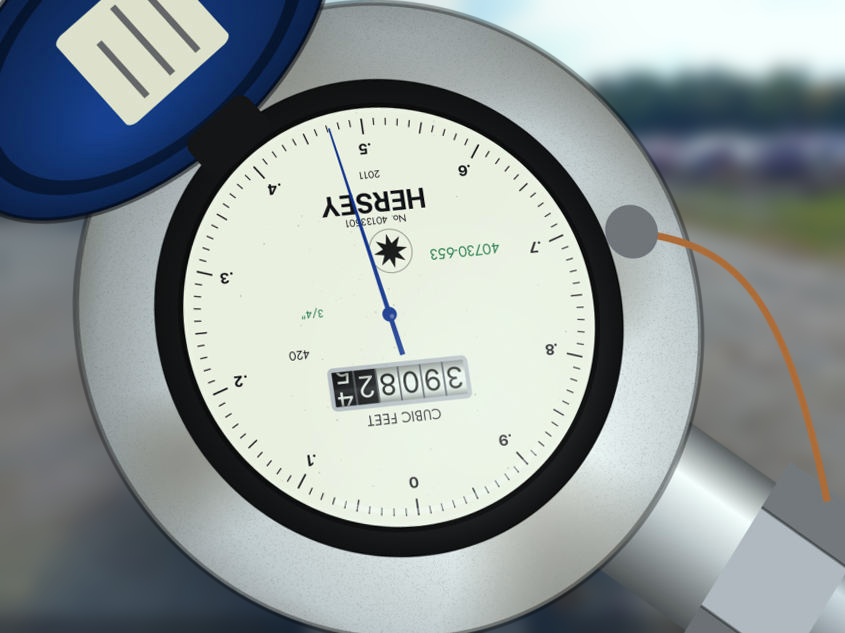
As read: **390824.47** ft³
